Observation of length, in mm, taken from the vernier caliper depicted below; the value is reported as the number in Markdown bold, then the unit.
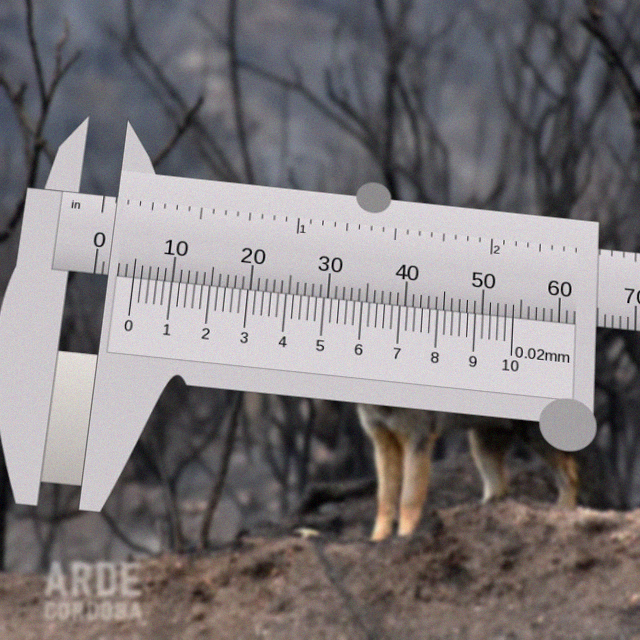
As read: **5.0** mm
